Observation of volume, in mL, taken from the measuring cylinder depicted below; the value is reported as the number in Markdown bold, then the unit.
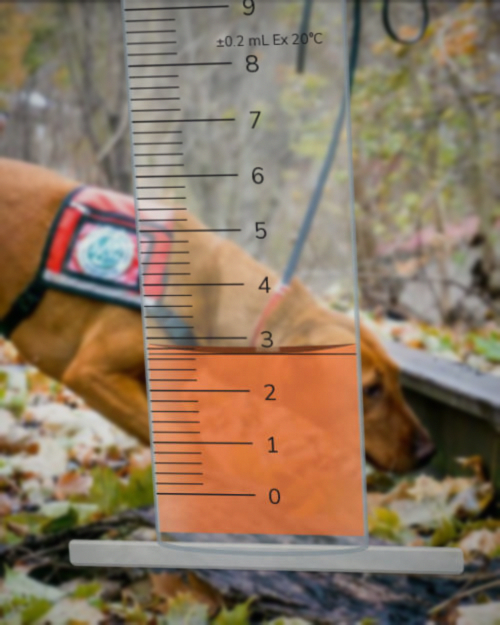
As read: **2.7** mL
